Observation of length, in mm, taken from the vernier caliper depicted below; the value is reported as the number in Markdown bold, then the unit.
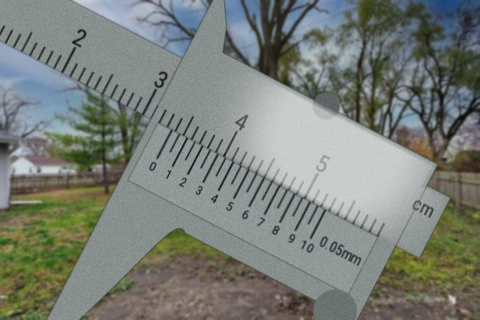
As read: **33.6** mm
